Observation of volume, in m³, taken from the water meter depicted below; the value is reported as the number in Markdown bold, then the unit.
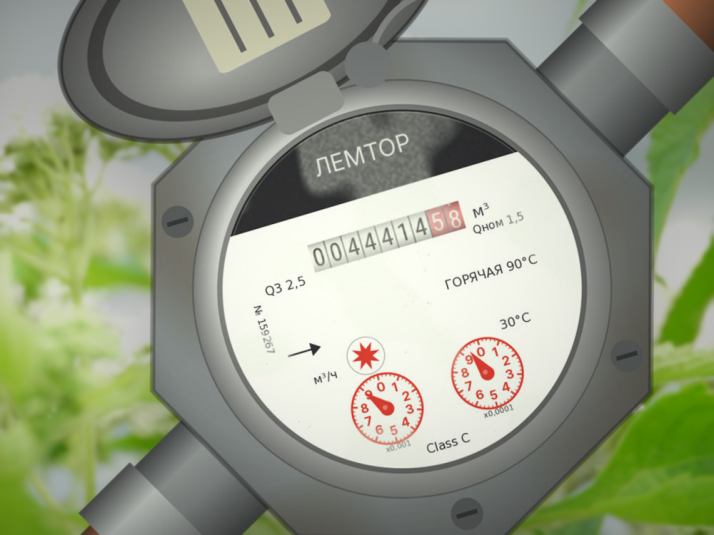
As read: **44414.5789** m³
